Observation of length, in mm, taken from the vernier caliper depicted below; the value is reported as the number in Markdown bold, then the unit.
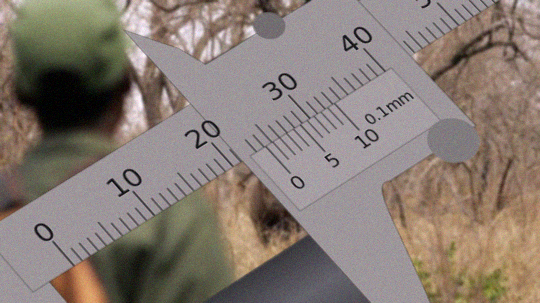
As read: **24.2** mm
